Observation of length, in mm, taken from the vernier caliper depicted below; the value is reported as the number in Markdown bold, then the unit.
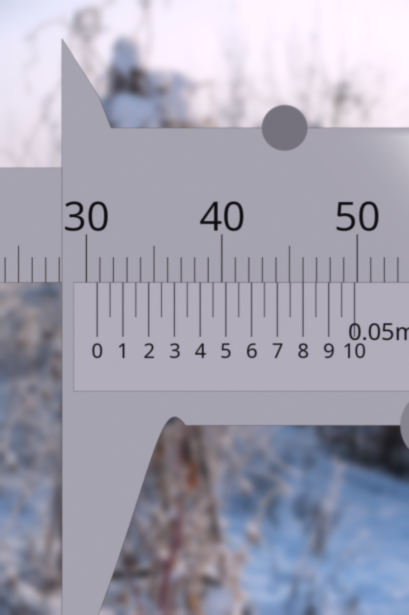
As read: **30.8** mm
